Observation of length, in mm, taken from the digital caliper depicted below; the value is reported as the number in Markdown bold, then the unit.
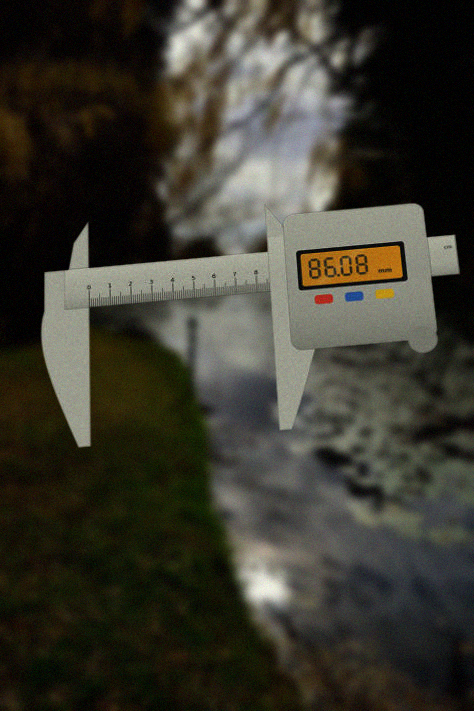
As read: **86.08** mm
